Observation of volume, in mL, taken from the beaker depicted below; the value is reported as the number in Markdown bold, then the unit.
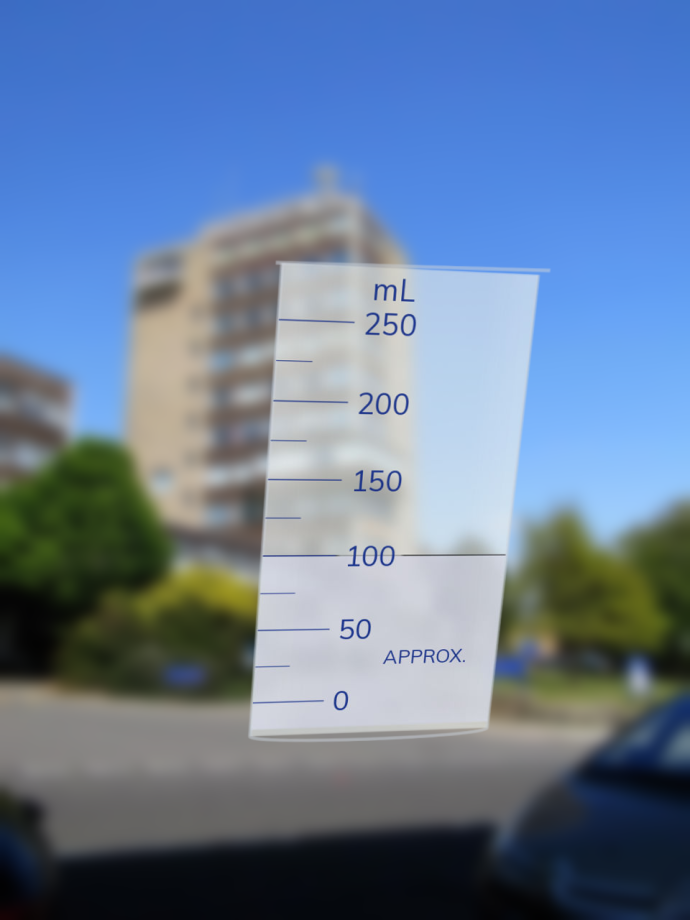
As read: **100** mL
